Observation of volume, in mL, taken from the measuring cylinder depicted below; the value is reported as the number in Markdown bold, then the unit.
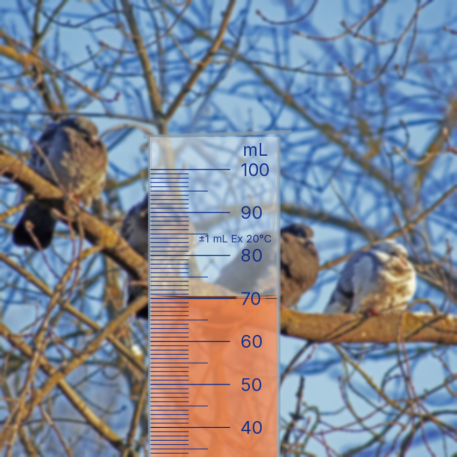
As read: **70** mL
